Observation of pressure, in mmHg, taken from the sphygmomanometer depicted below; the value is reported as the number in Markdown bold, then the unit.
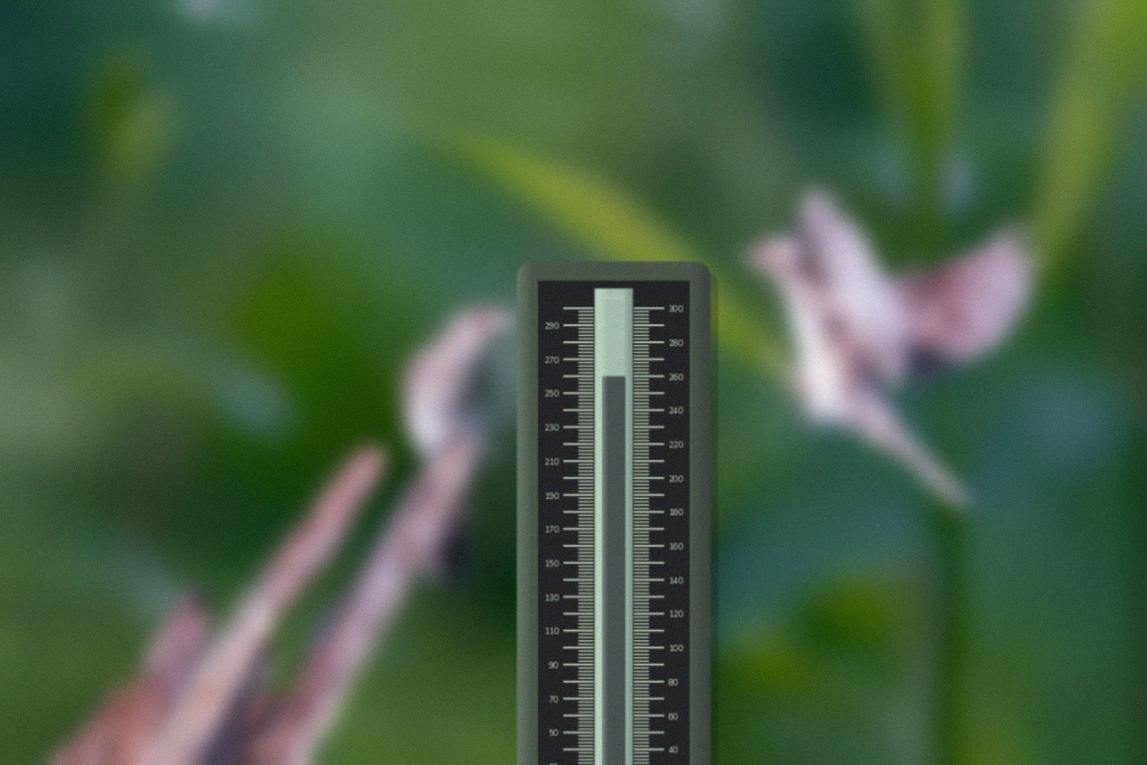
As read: **260** mmHg
